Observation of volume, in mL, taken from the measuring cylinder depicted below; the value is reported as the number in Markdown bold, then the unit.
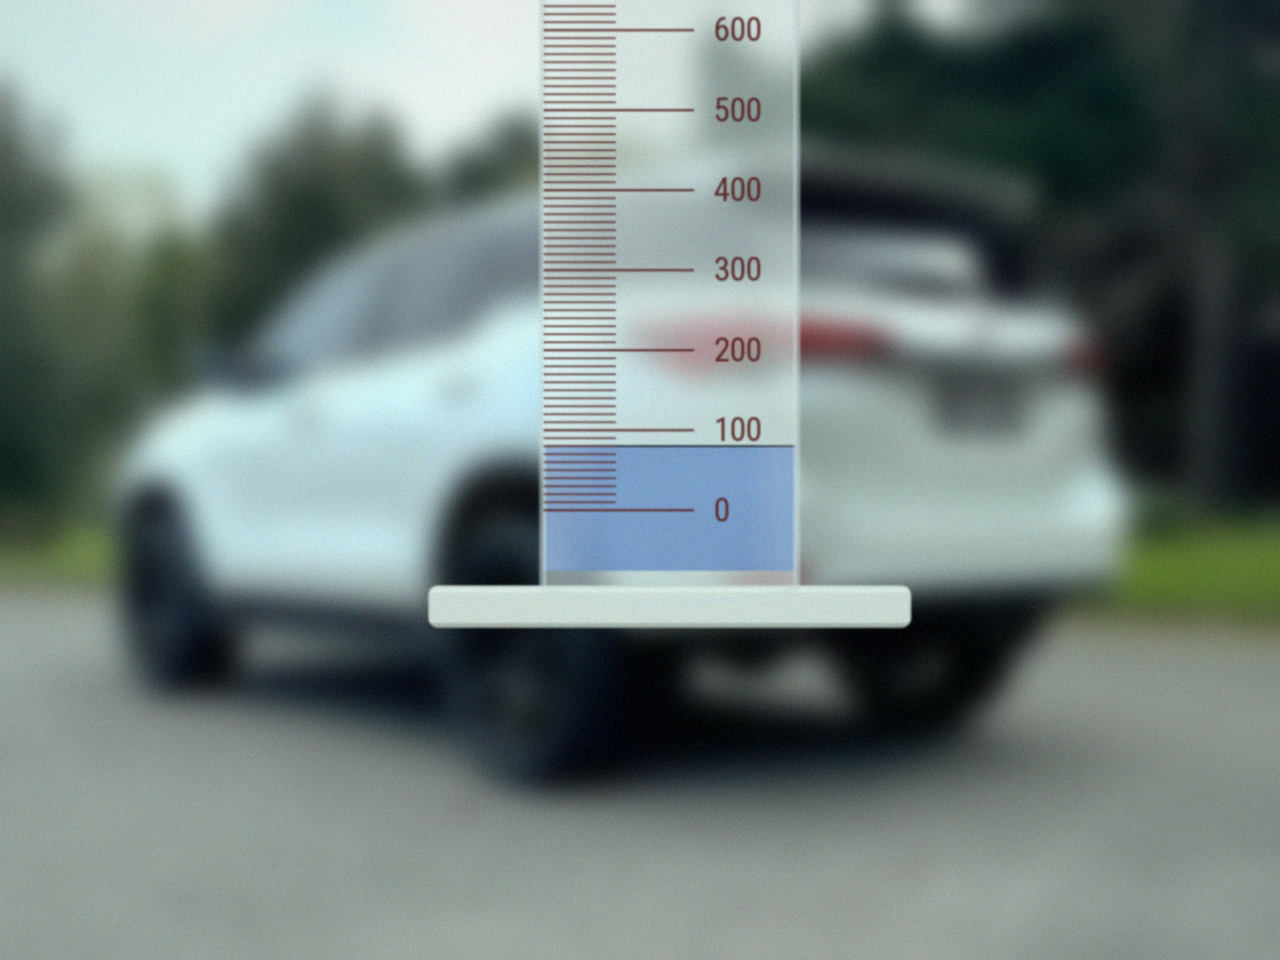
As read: **80** mL
